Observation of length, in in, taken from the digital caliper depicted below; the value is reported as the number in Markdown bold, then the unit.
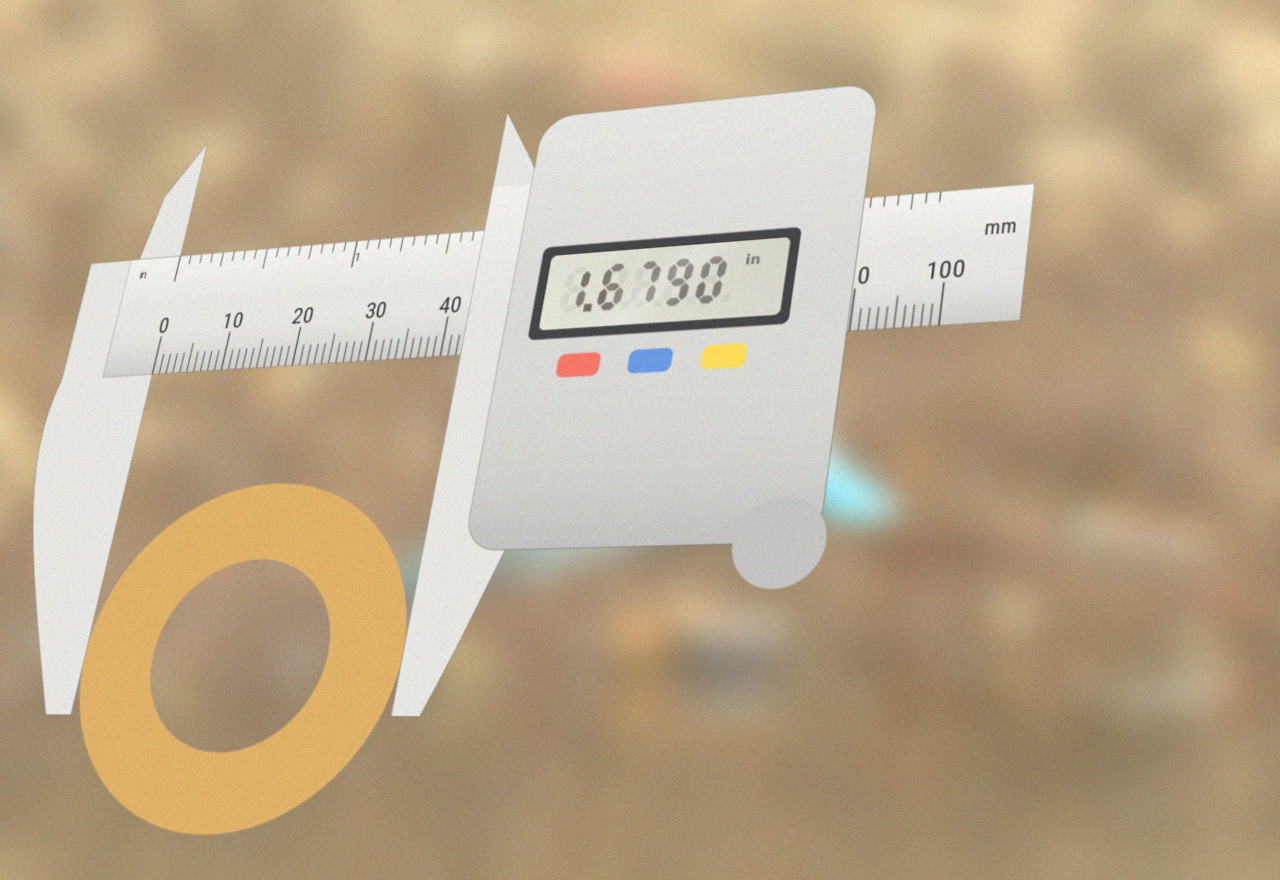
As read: **1.6790** in
